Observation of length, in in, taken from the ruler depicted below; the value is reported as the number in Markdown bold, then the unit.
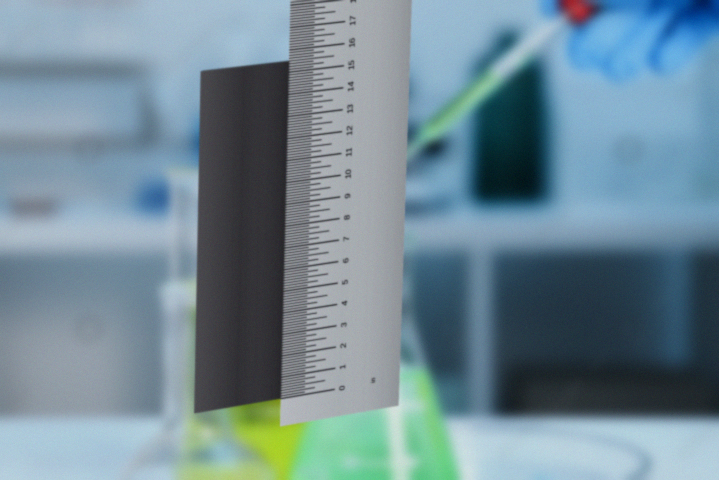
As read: **15.5** in
